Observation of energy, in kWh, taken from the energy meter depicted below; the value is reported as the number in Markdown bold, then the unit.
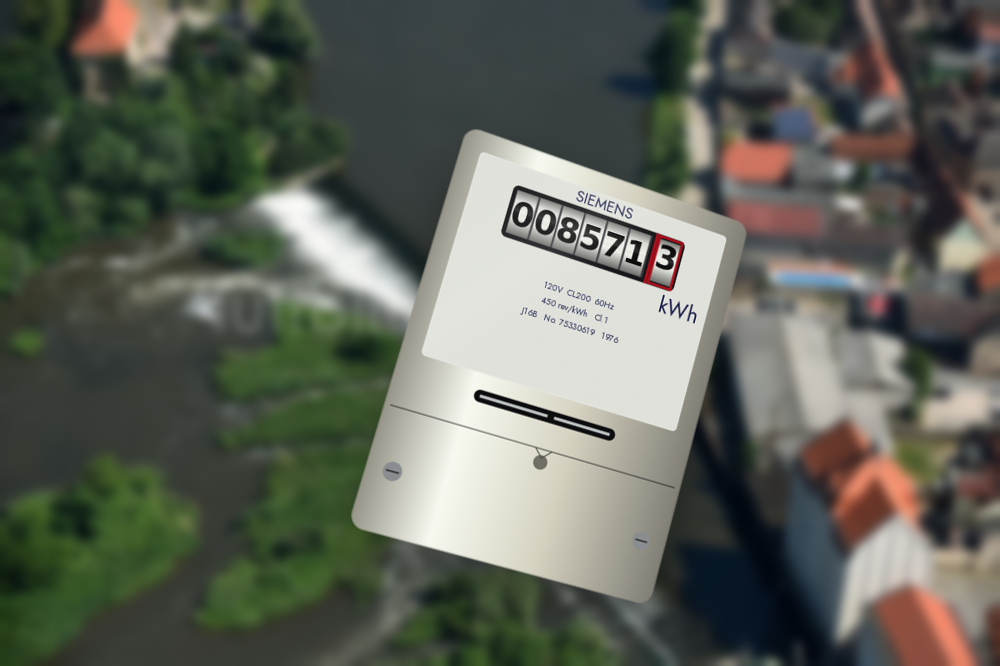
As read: **8571.3** kWh
